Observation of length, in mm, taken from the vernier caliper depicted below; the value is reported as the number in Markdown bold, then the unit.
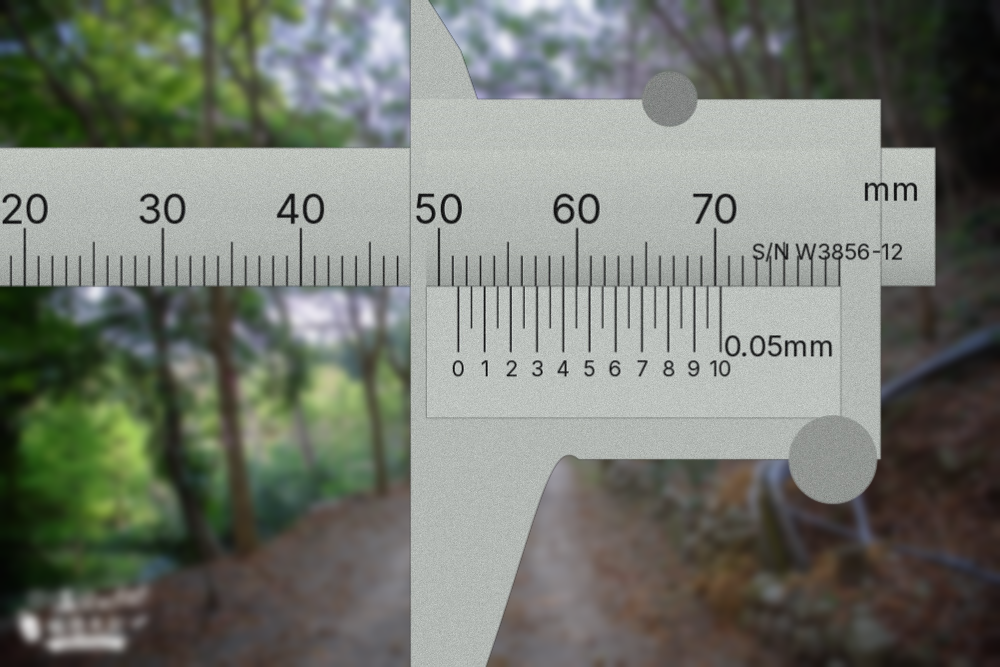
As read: **51.4** mm
